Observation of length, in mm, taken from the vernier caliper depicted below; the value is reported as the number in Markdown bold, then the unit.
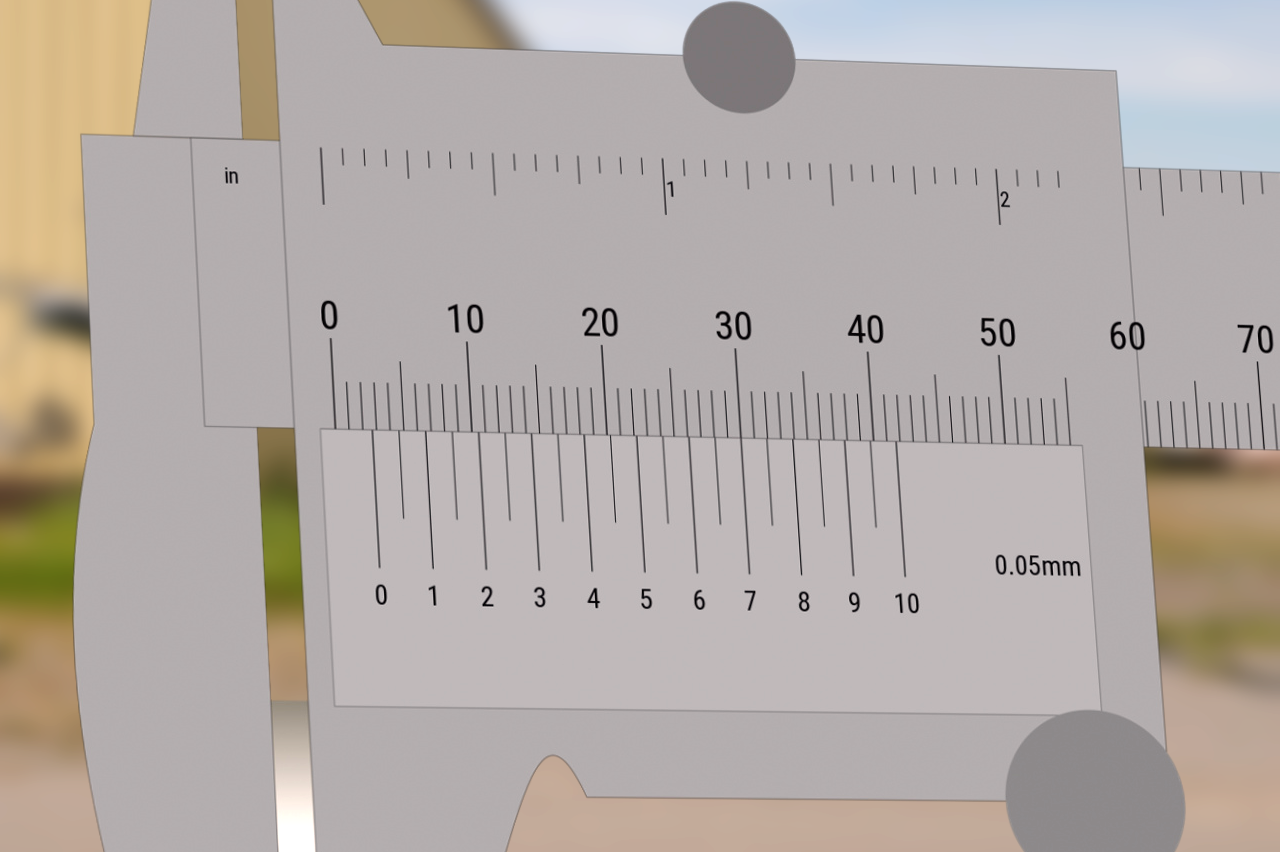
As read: **2.7** mm
